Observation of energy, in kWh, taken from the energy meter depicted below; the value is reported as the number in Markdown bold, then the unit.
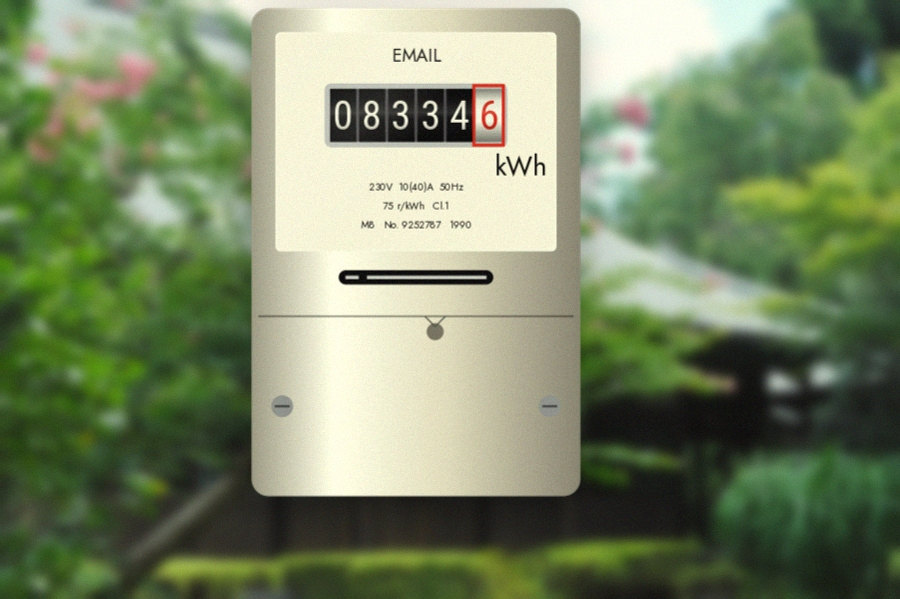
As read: **8334.6** kWh
